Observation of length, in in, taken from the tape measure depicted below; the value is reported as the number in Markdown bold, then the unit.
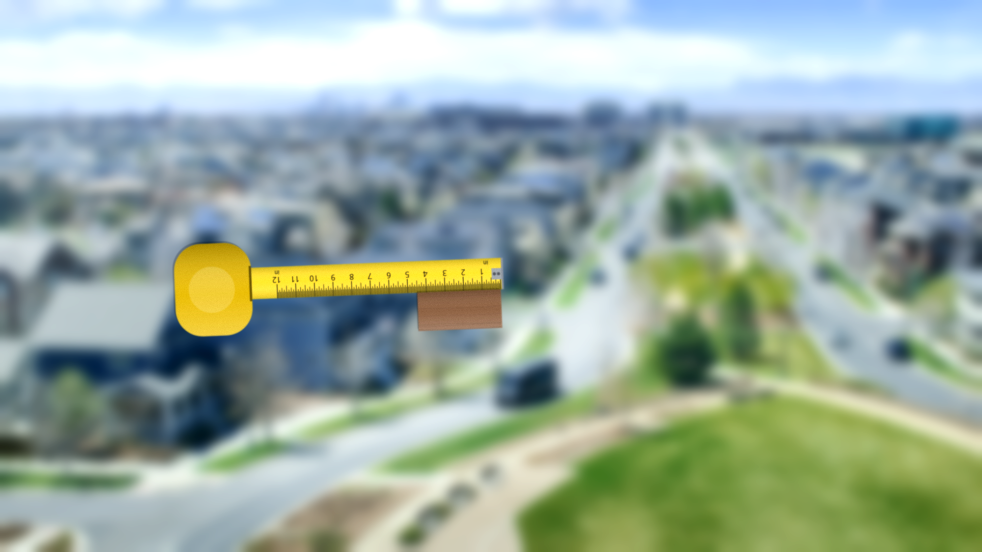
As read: **4.5** in
